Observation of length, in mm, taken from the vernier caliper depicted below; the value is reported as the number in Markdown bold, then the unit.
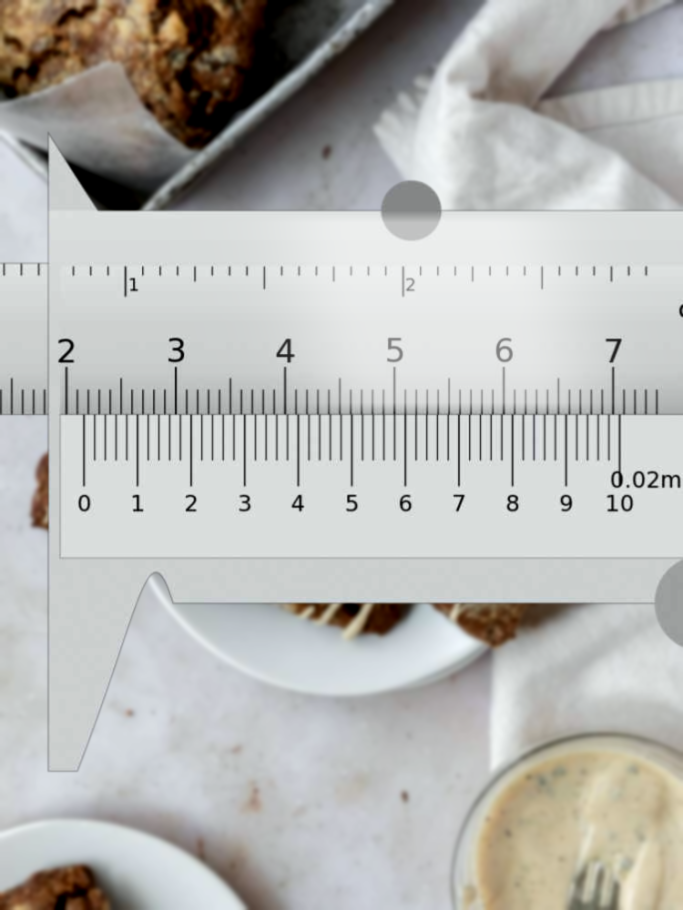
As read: **21.6** mm
